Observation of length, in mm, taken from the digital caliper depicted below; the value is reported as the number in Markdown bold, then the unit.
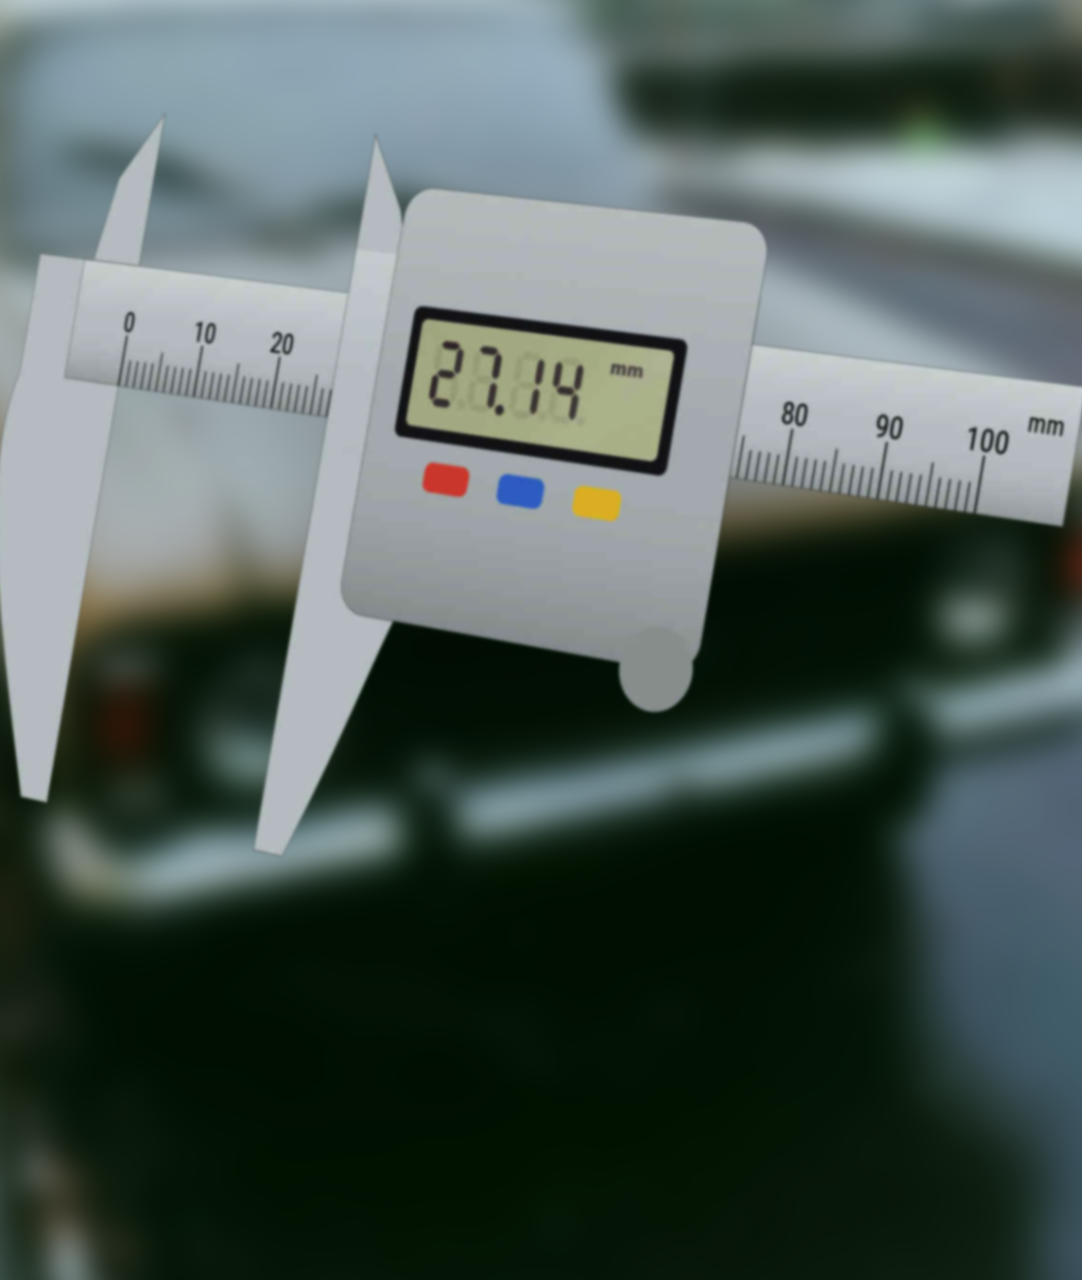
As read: **27.14** mm
